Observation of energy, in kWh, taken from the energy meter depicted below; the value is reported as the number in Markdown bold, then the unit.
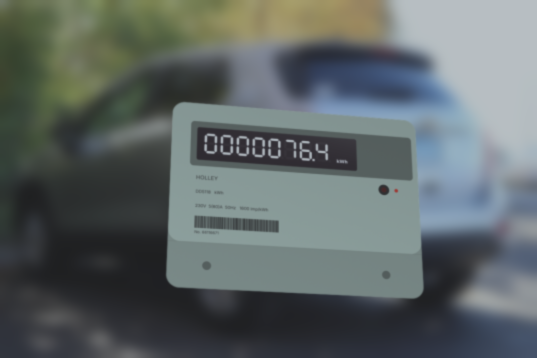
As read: **76.4** kWh
